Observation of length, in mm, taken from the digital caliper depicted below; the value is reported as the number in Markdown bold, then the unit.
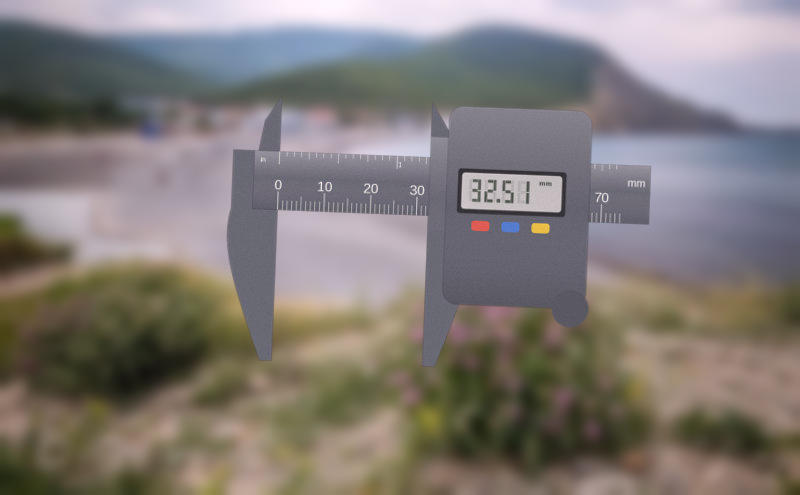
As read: **32.51** mm
